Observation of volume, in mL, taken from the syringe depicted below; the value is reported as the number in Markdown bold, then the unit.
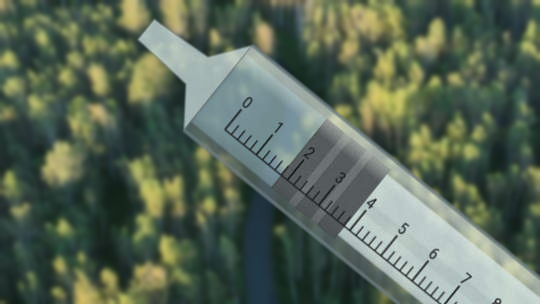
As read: **1.8** mL
